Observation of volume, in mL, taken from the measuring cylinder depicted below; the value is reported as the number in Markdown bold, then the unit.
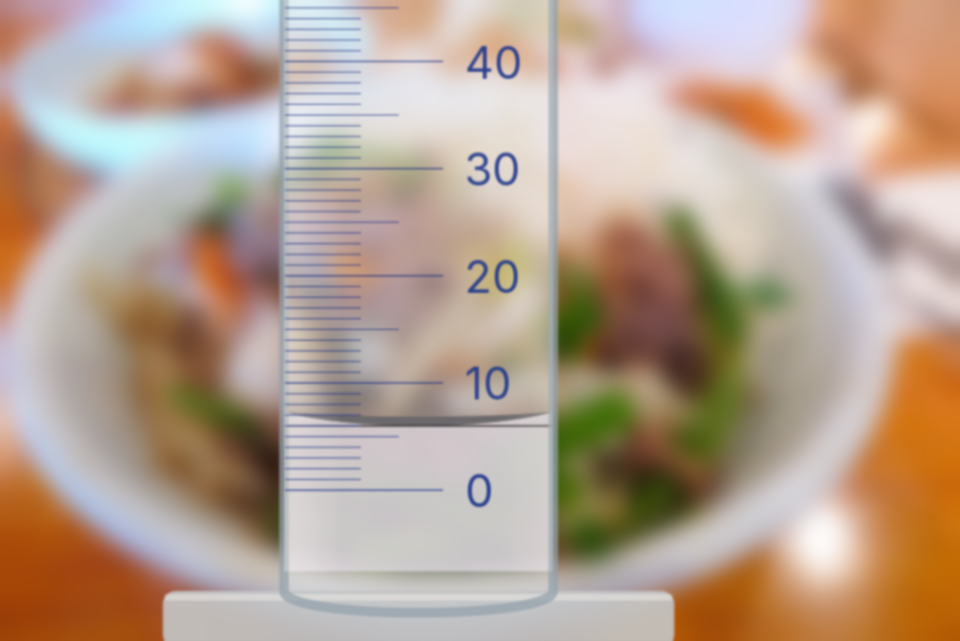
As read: **6** mL
